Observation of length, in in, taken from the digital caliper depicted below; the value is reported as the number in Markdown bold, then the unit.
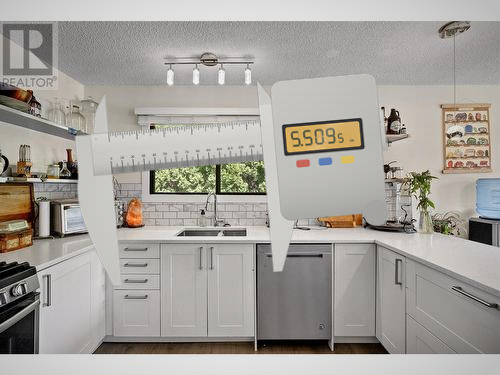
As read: **5.5095** in
